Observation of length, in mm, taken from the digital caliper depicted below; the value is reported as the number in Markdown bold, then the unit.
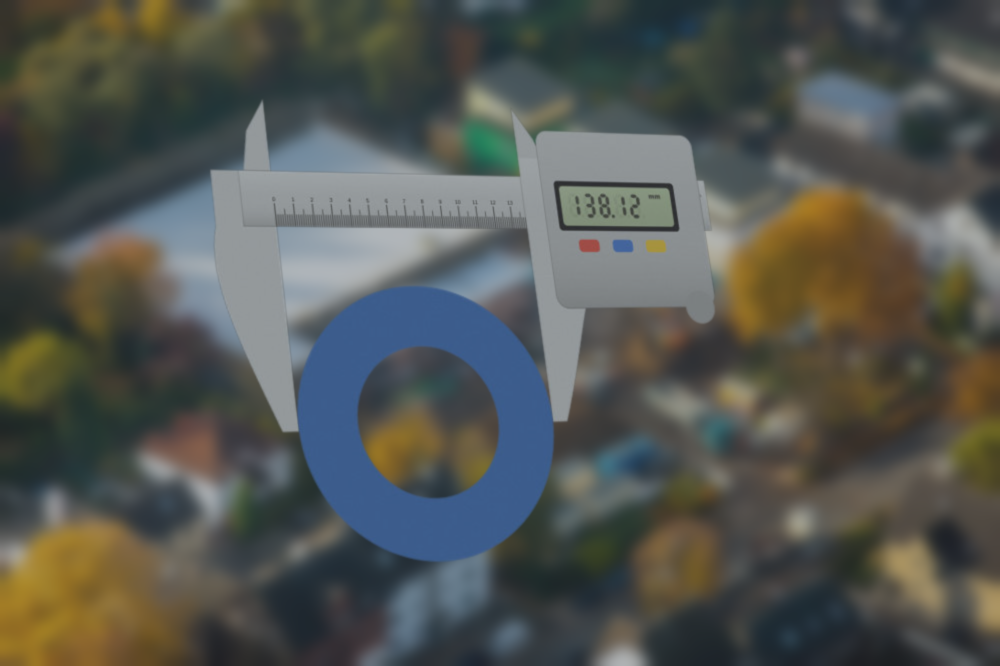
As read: **138.12** mm
